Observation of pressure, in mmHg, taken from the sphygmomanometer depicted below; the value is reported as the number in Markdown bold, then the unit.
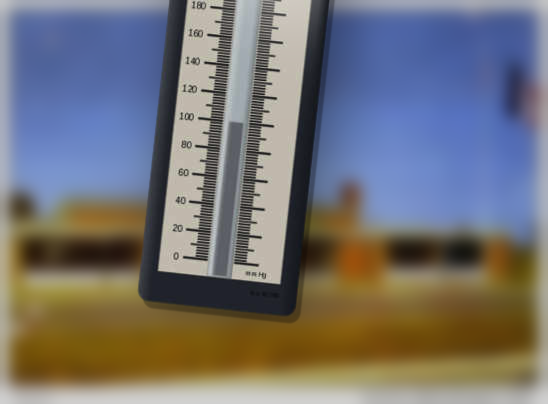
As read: **100** mmHg
